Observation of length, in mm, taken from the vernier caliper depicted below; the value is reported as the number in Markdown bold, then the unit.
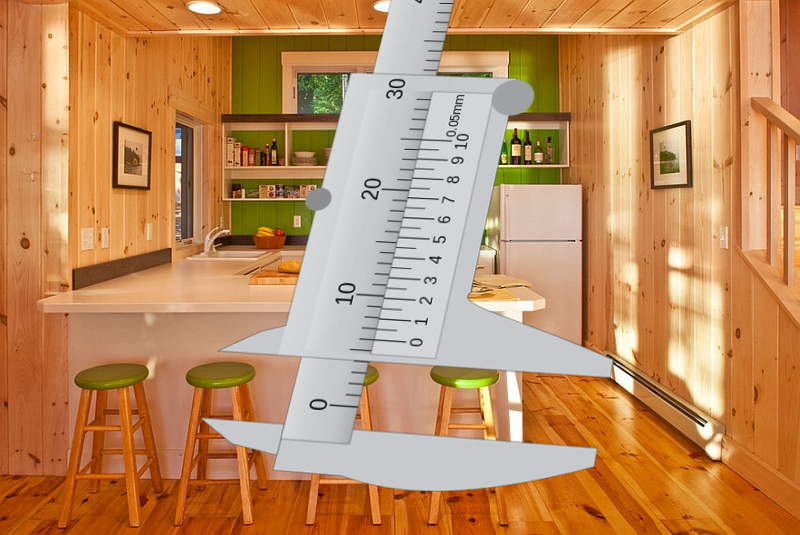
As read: **6.0** mm
